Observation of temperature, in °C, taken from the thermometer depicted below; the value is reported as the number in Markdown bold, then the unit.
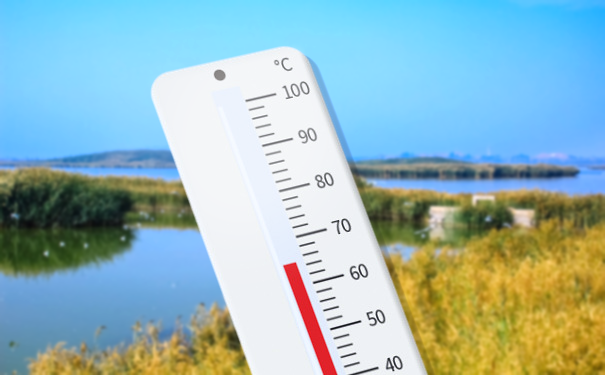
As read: **65** °C
